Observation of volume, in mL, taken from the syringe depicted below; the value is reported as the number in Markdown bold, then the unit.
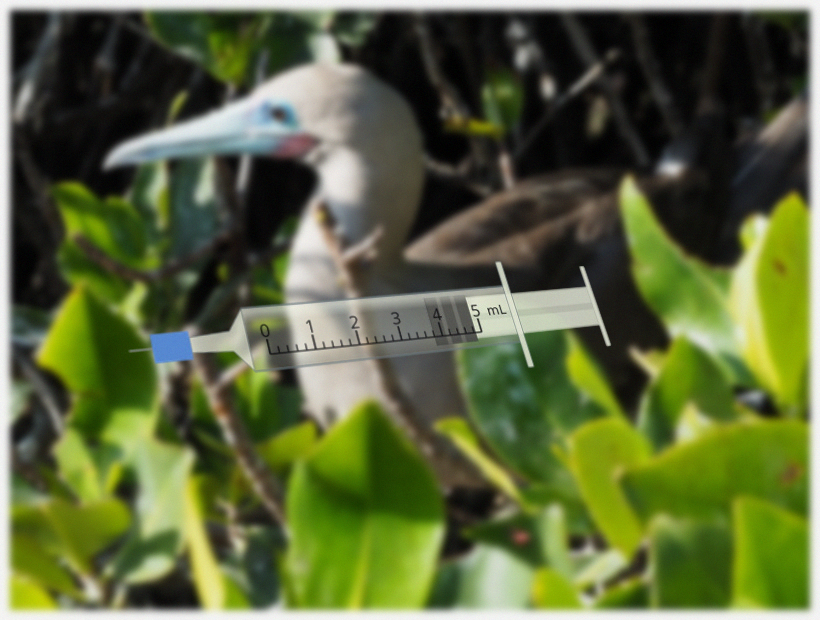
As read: **3.8** mL
